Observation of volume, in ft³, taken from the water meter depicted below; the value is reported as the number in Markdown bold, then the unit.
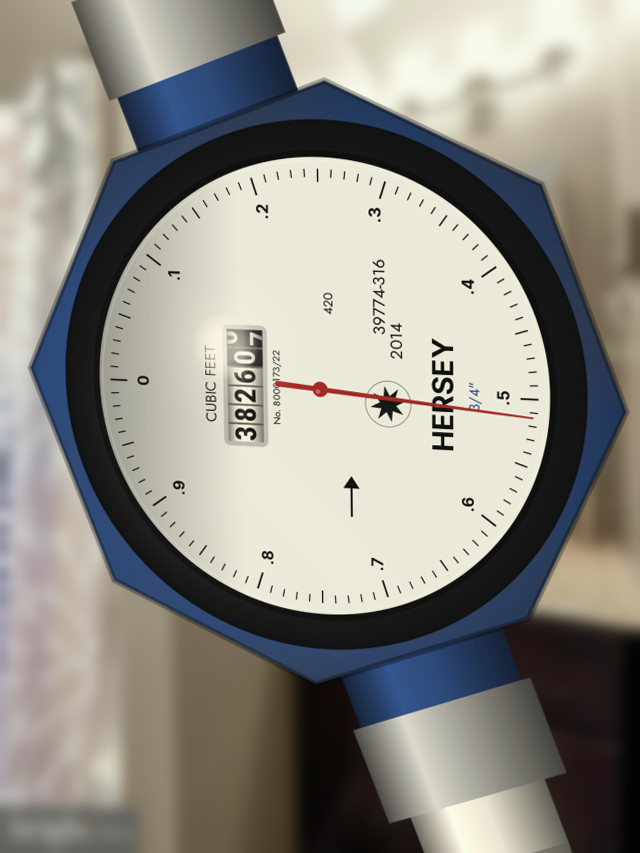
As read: **382606.51** ft³
